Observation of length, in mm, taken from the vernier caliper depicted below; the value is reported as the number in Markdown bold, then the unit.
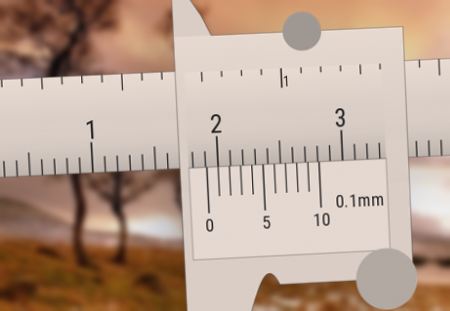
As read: **19.1** mm
